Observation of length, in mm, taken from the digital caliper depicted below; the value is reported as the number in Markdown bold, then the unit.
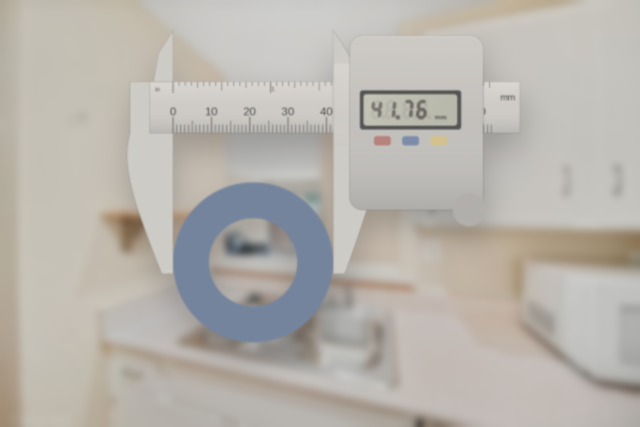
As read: **41.76** mm
